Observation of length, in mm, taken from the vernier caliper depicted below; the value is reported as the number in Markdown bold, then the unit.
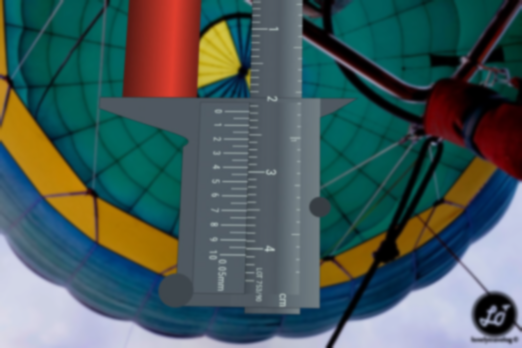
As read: **21.8** mm
